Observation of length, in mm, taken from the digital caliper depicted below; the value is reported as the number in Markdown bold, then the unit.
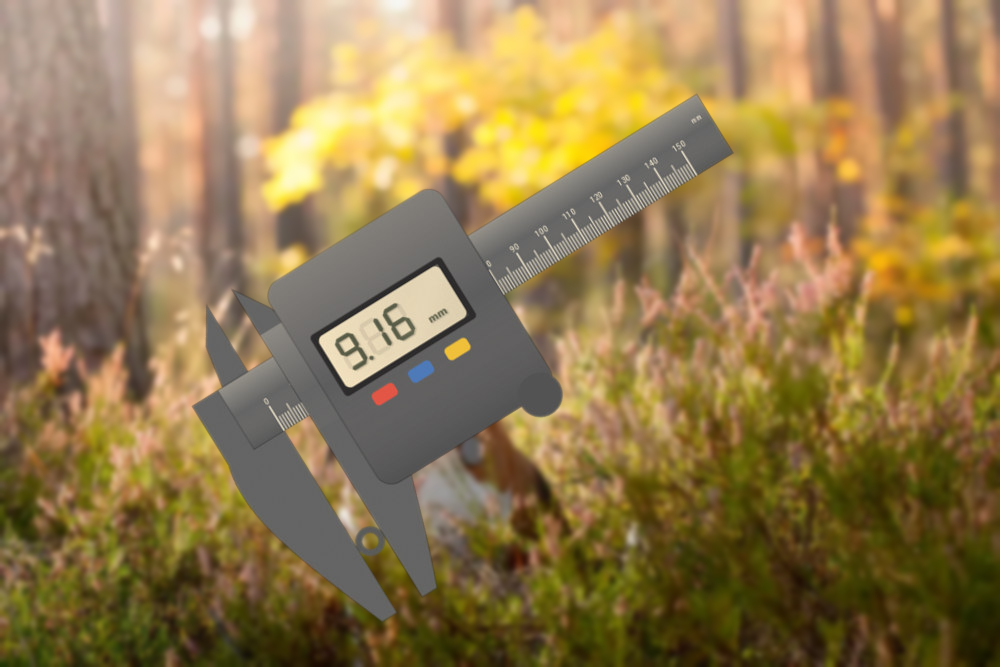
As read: **9.16** mm
